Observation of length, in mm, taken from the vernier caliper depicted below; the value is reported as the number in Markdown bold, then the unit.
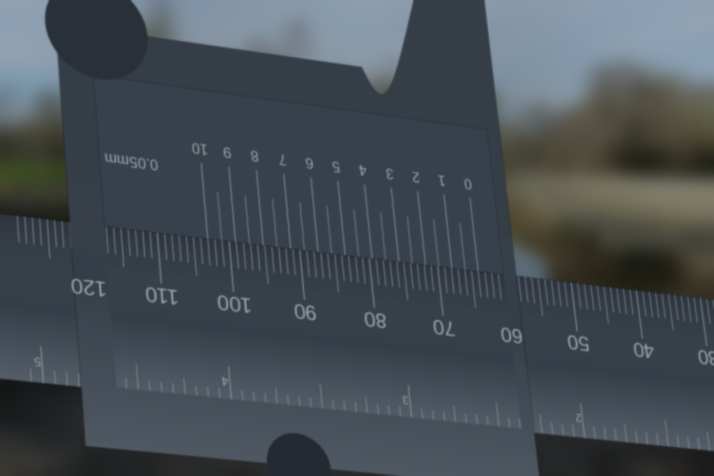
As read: **64.0** mm
